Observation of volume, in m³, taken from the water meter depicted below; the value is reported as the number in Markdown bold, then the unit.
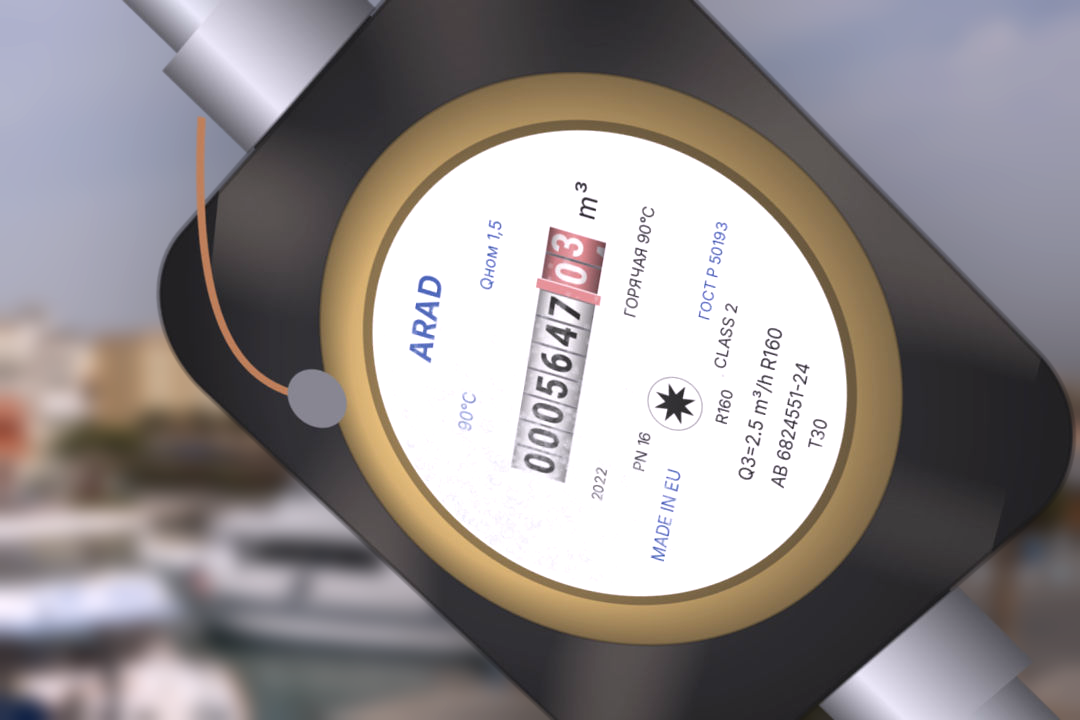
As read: **5647.03** m³
